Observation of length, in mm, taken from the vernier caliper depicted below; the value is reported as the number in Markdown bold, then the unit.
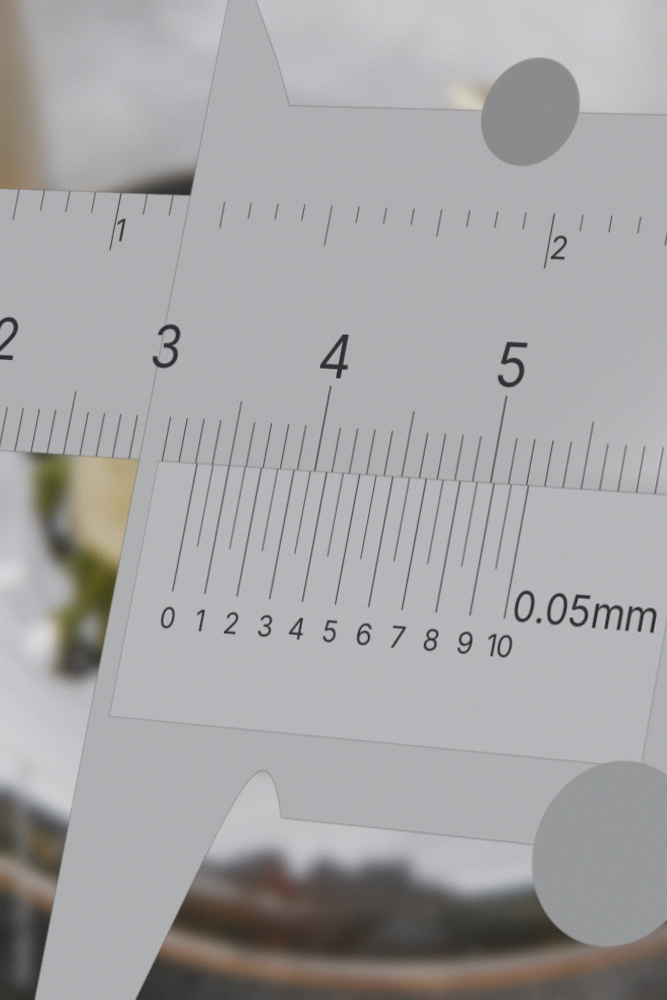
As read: **33.1** mm
